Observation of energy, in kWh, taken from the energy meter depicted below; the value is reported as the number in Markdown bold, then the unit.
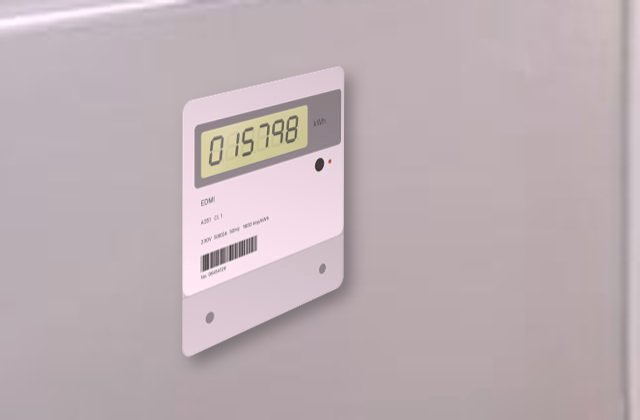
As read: **15798** kWh
